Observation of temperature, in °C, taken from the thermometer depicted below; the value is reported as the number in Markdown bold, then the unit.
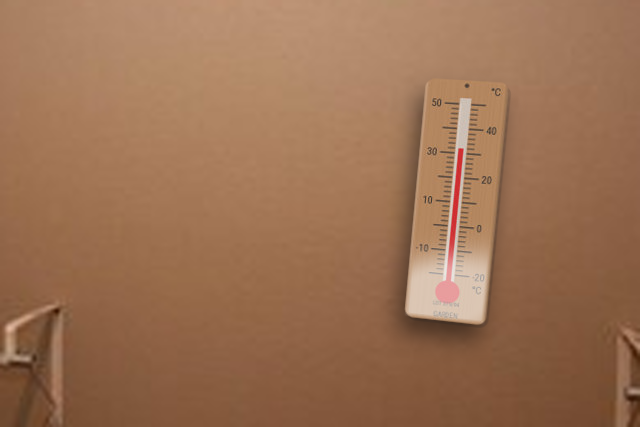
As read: **32** °C
